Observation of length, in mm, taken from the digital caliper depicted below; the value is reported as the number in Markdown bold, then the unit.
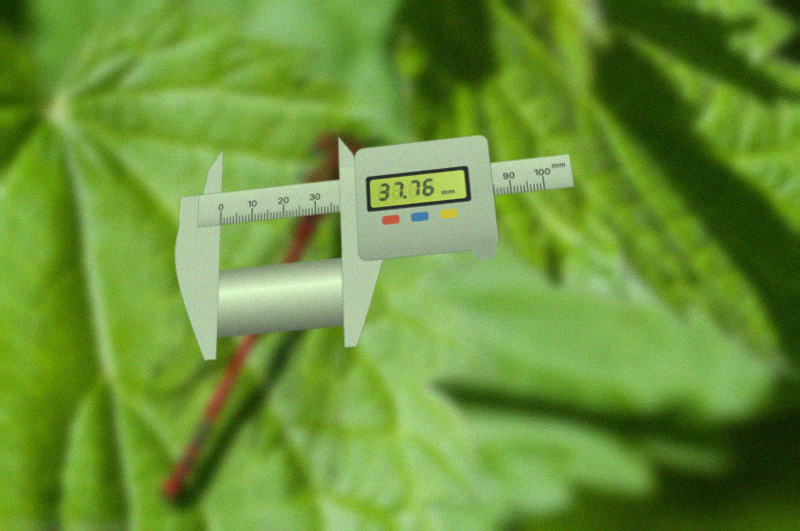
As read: **37.76** mm
